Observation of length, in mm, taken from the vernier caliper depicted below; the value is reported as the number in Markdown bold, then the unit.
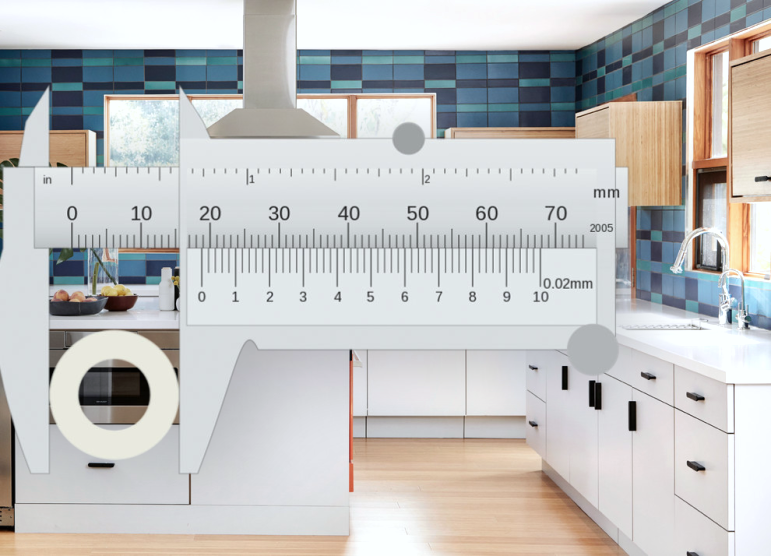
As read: **18.8** mm
